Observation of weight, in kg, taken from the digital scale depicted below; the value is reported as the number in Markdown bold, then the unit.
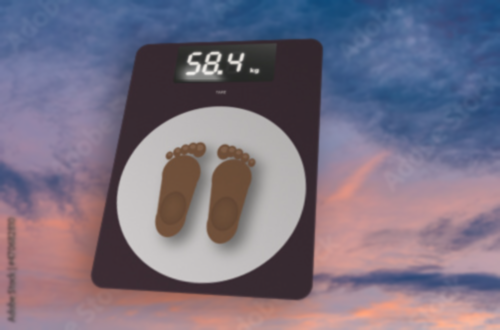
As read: **58.4** kg
